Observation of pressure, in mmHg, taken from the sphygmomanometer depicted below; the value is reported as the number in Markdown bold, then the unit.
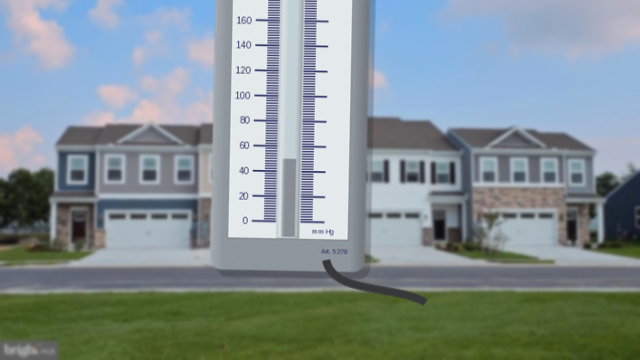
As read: **50** mmHg
